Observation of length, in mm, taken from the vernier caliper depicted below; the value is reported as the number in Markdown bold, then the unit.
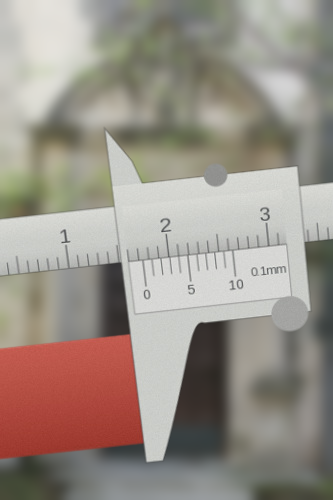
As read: **17.4** mm
